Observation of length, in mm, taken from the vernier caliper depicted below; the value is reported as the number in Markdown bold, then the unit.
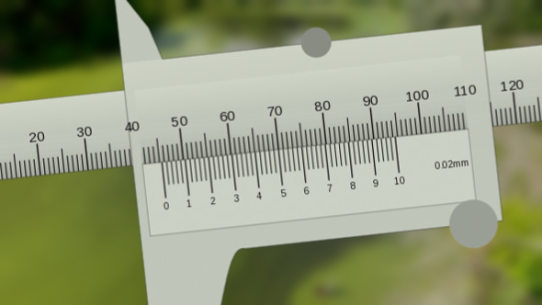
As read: **45.5** mm
